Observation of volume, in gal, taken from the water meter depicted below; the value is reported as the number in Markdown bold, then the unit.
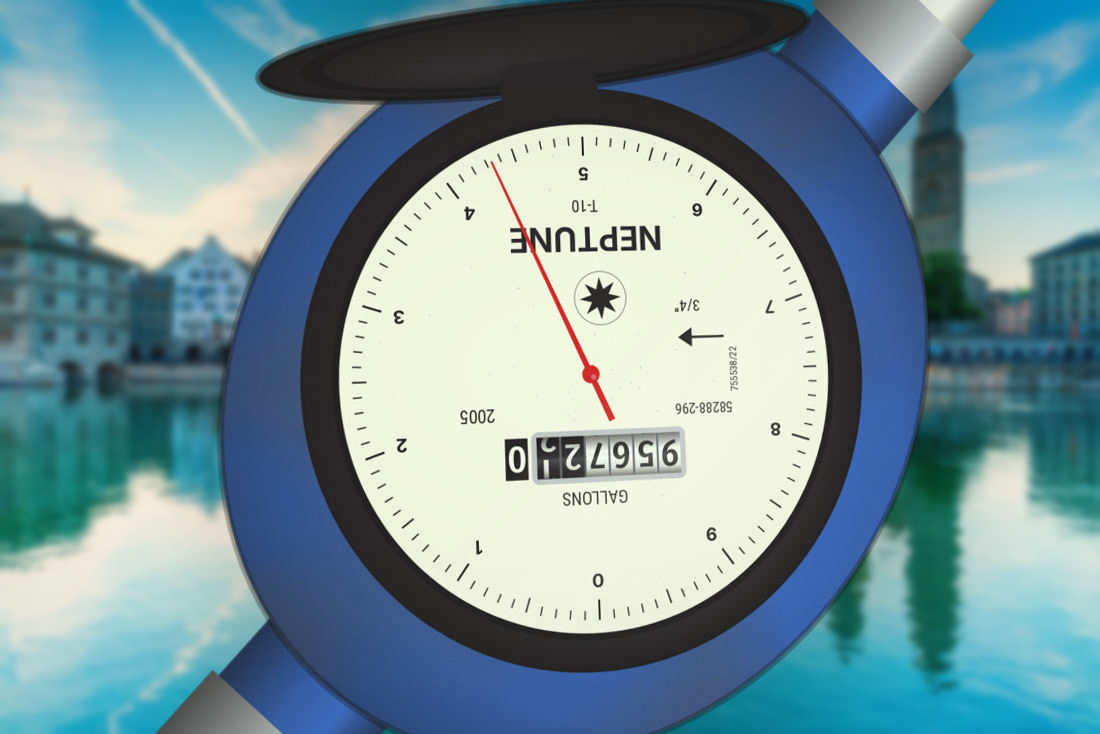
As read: **9567214.3** gal
